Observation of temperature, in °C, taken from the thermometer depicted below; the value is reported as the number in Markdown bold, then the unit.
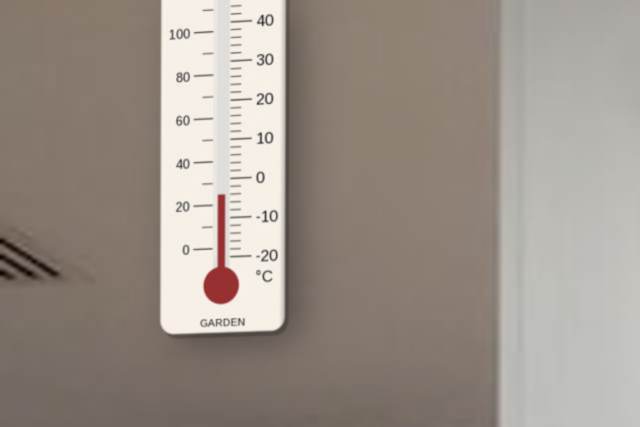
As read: **-4** °C
